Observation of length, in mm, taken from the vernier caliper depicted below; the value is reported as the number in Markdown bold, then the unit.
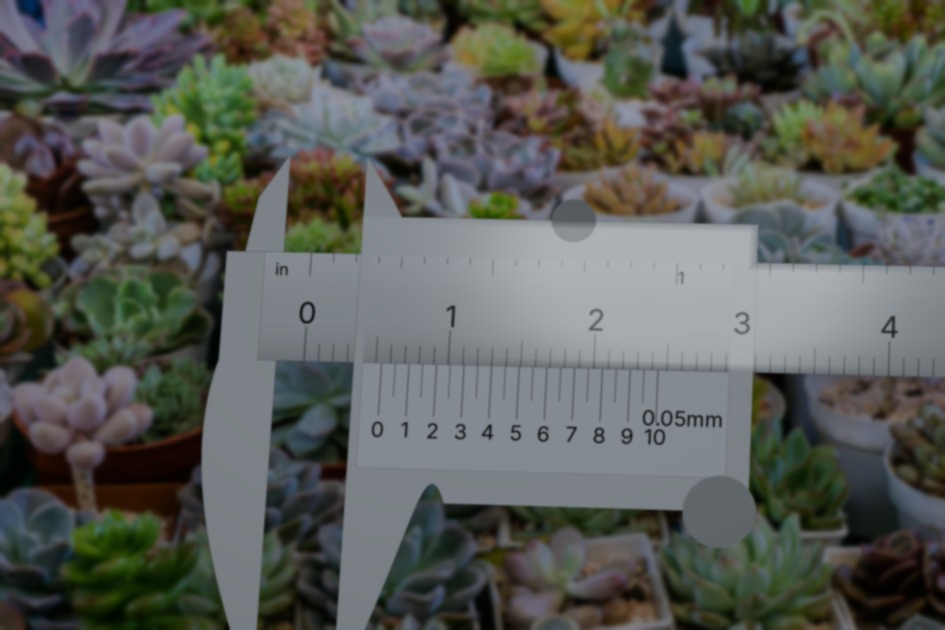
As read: **5.4** mm
